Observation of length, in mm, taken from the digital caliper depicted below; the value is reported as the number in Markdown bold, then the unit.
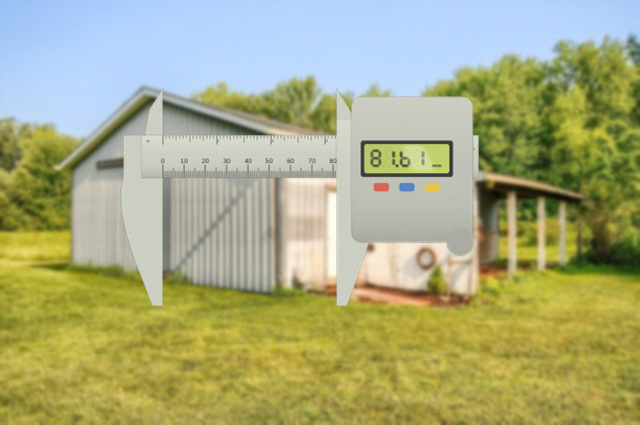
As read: **81.61** mm
